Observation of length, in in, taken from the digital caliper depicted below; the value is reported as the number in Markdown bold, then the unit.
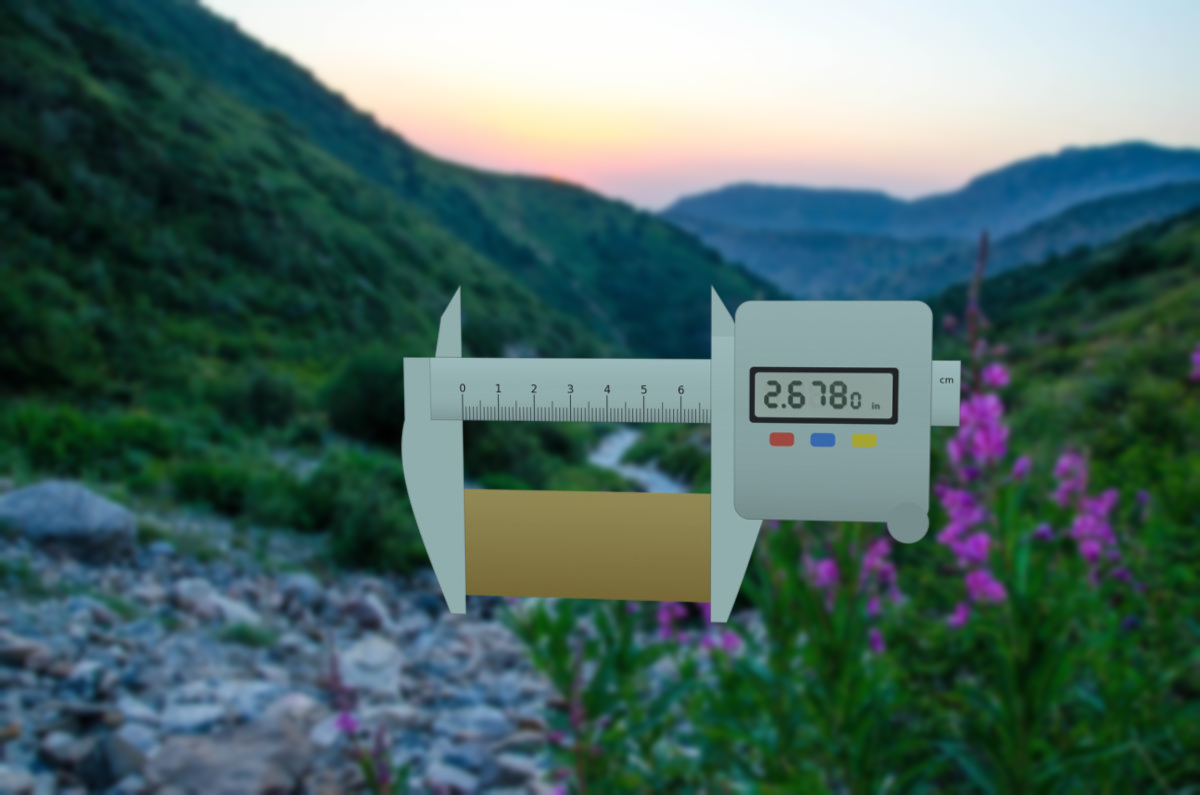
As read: **2.6780** in
